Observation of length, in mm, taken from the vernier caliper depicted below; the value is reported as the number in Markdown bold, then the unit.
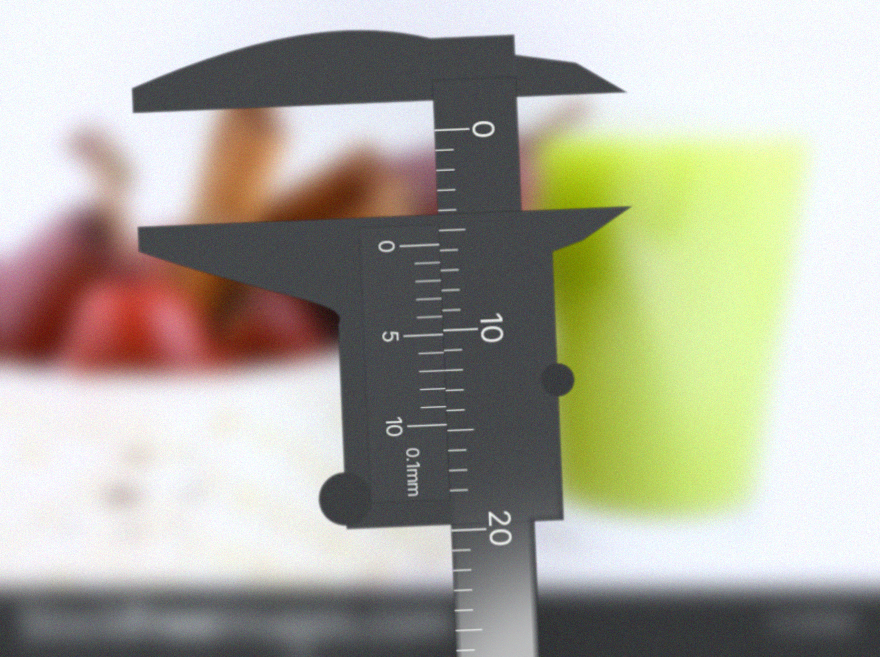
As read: **5.7** mm
